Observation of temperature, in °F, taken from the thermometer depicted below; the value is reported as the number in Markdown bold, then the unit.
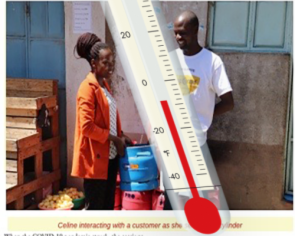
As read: **-8** °F
